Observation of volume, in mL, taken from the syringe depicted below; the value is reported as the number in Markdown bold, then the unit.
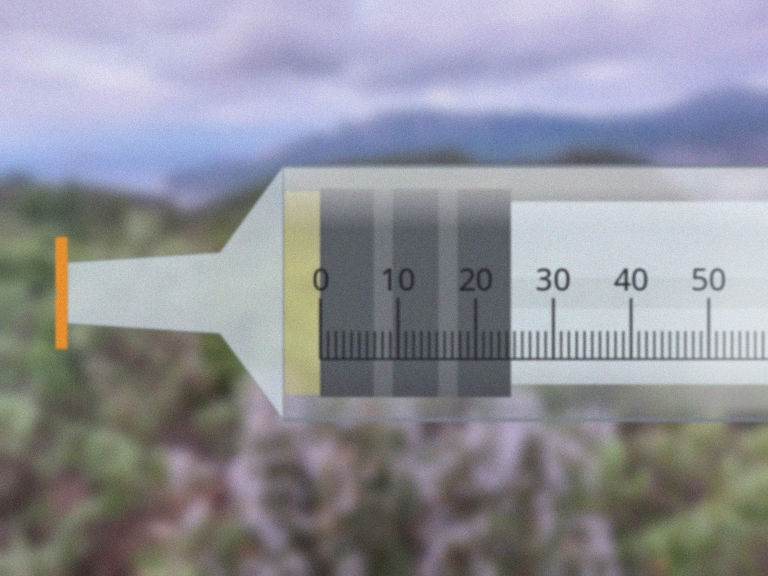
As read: **0** mL
